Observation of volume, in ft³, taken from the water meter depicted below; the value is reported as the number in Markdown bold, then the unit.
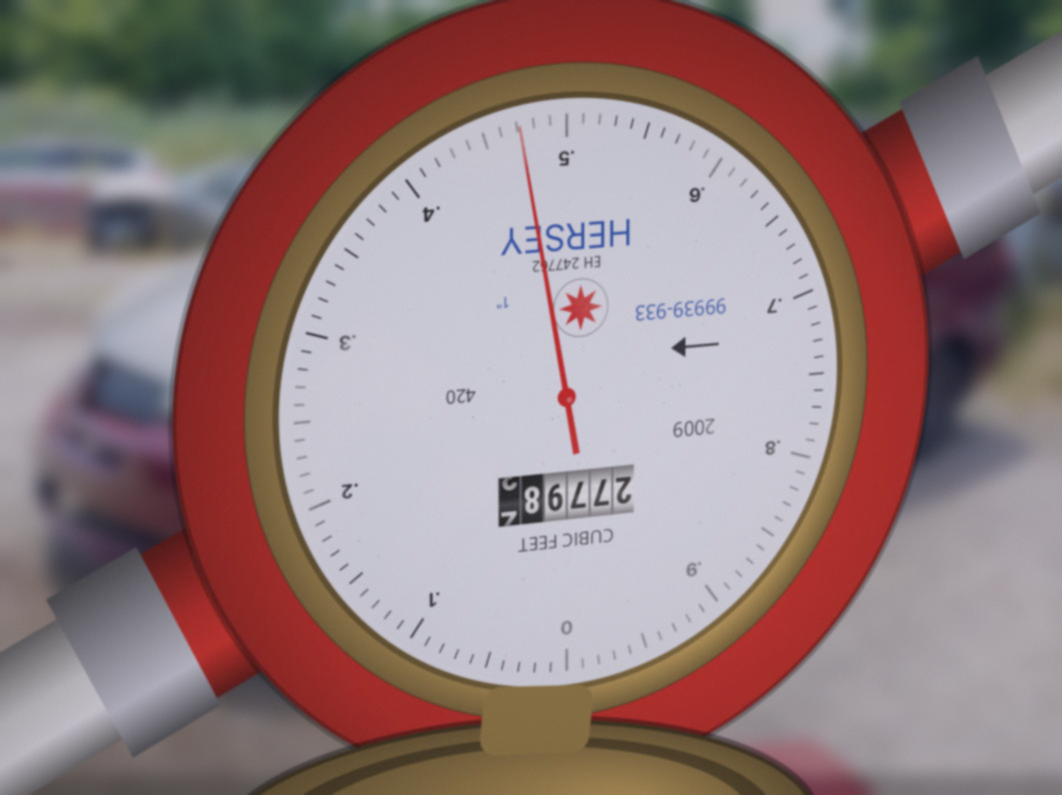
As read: **277982.47** ft³
